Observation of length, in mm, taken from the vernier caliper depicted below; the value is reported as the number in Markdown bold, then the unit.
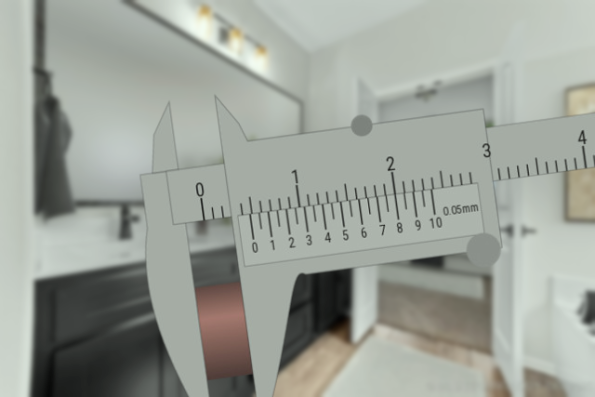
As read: **4.8** mm
